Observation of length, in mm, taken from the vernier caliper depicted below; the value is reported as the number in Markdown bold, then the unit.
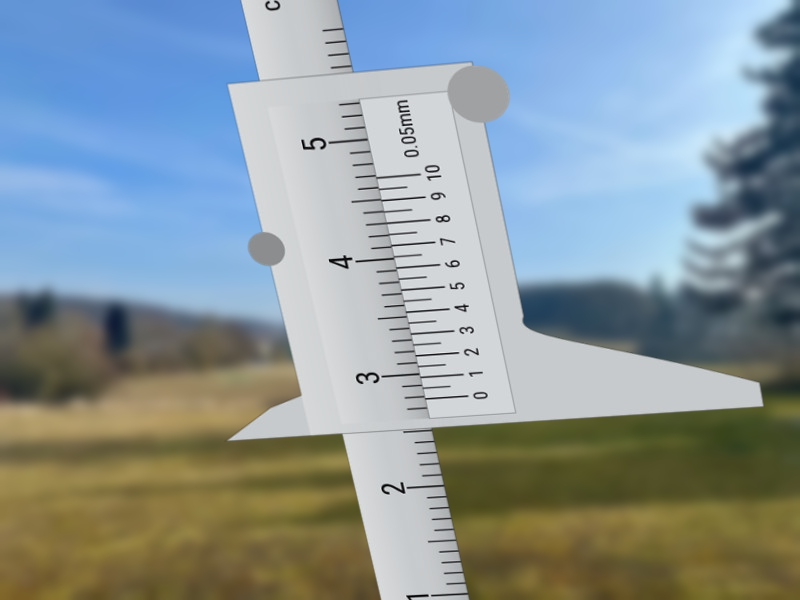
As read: **27.8** mm
